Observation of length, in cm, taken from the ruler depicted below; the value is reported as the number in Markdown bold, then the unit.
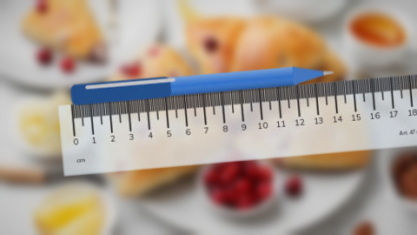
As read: **14** cm
